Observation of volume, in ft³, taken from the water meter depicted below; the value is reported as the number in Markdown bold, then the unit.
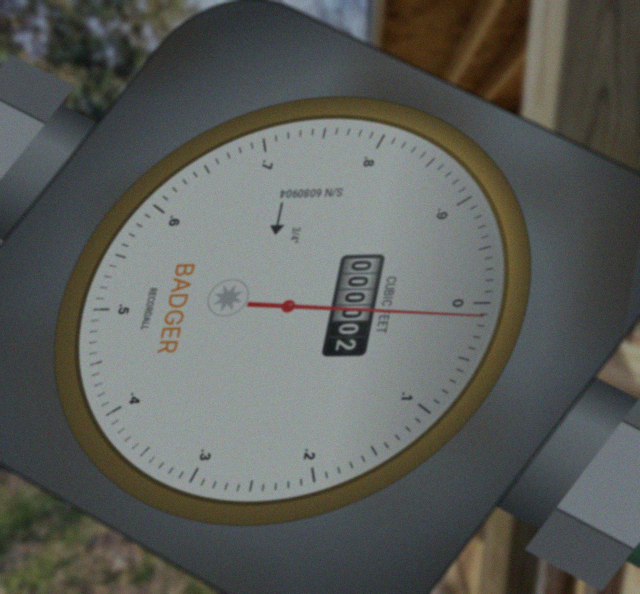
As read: **2.01** ft³
